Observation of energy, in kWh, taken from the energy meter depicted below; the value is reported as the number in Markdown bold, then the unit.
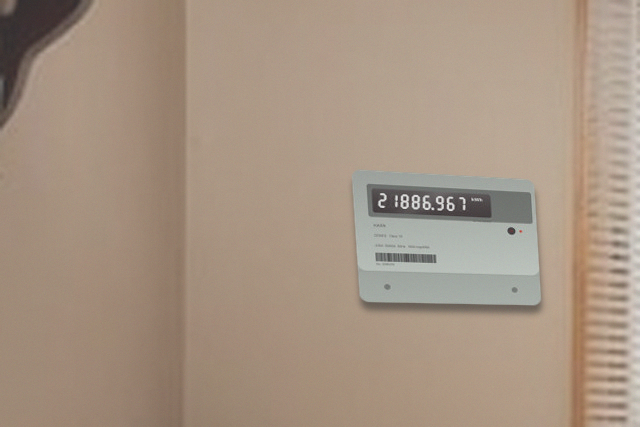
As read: **21886.967** kWh
